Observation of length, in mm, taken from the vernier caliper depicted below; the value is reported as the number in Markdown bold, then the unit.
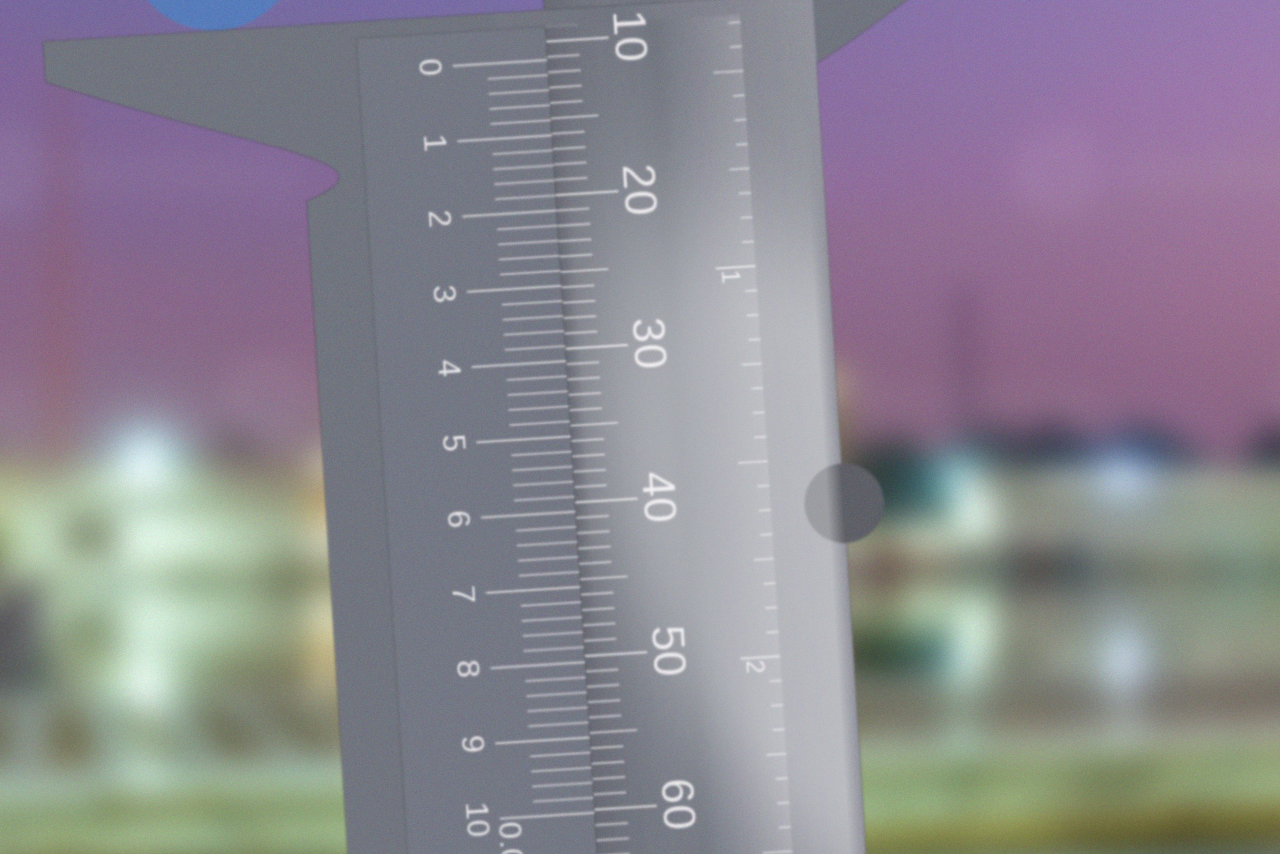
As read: **11.2** mm
